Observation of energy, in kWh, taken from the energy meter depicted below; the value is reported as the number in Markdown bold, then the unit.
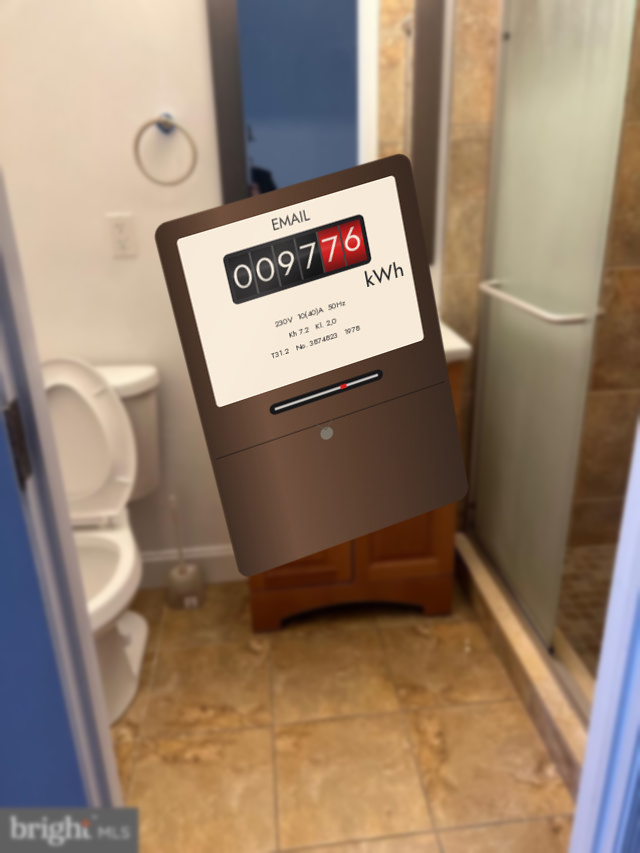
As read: **97.76** kWh
